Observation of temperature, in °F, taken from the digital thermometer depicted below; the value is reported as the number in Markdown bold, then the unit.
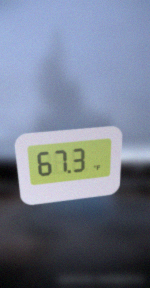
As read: **67.3** °F
